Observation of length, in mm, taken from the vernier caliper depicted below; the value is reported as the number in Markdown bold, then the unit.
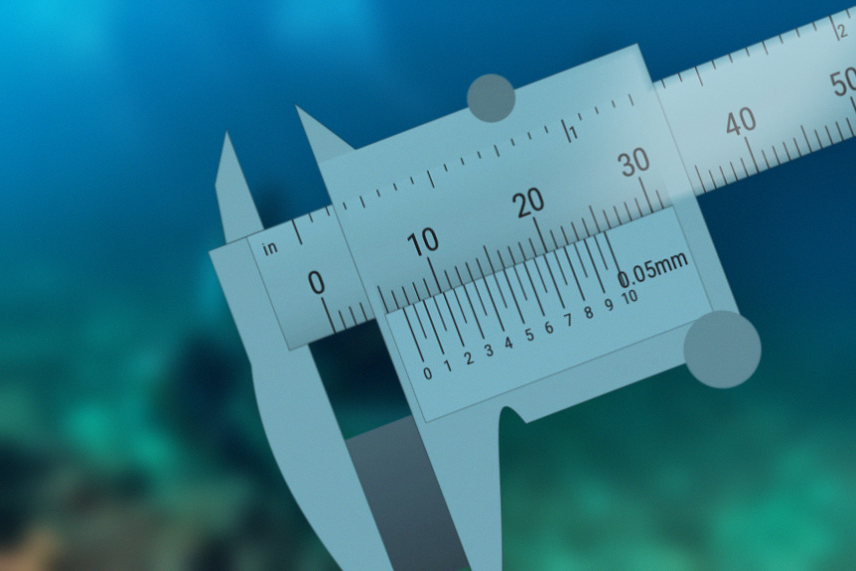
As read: **6.4** mm
